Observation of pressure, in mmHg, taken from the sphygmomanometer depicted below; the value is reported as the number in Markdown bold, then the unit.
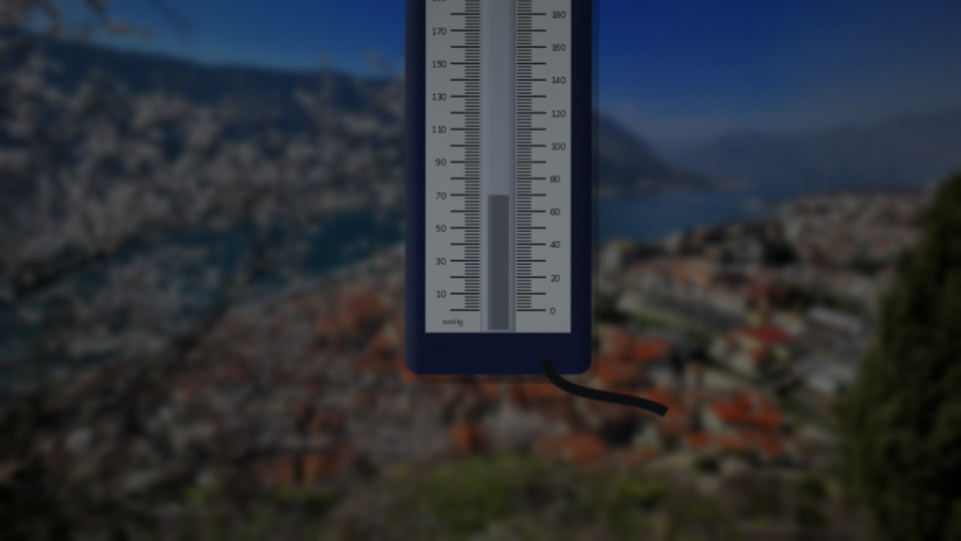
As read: **70** mmHg
